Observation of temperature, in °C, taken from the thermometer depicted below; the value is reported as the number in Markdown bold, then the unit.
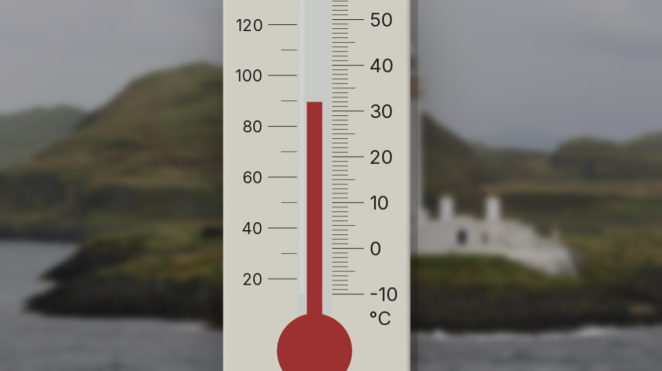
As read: **32** °C
